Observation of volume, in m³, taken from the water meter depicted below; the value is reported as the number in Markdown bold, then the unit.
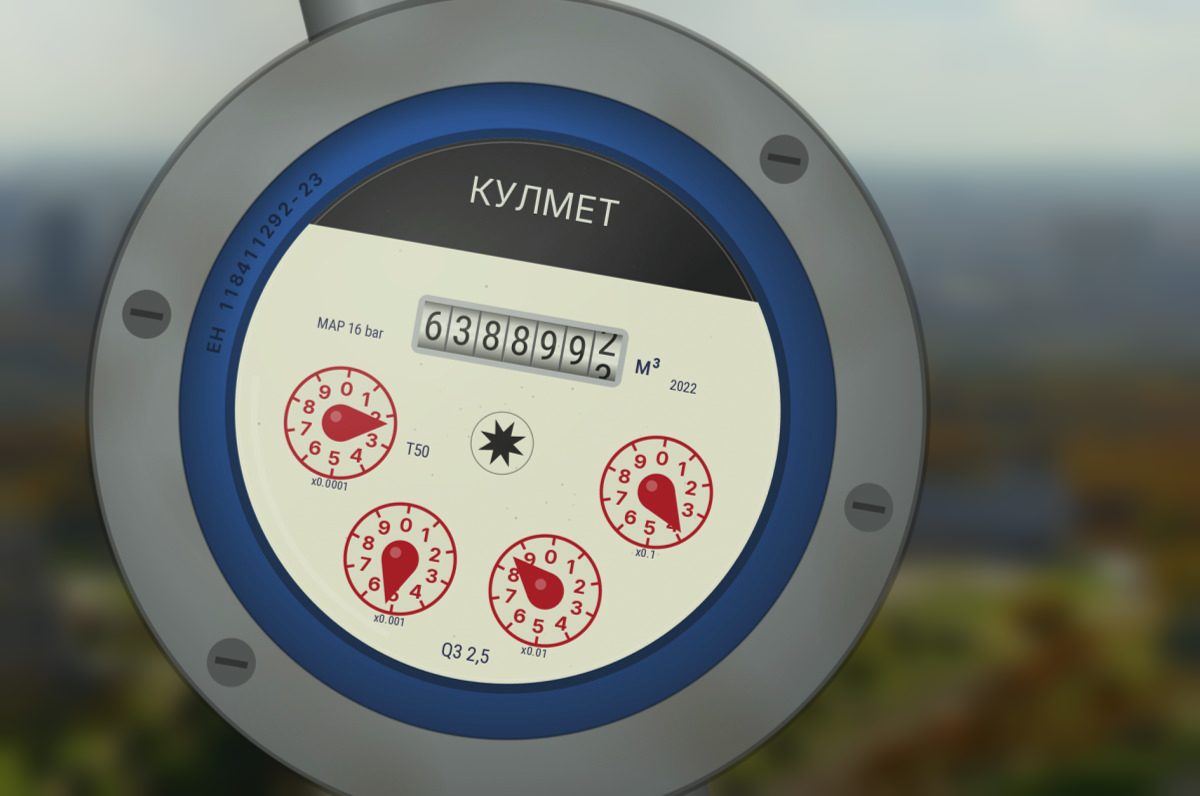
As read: **6388992.3852** m³
